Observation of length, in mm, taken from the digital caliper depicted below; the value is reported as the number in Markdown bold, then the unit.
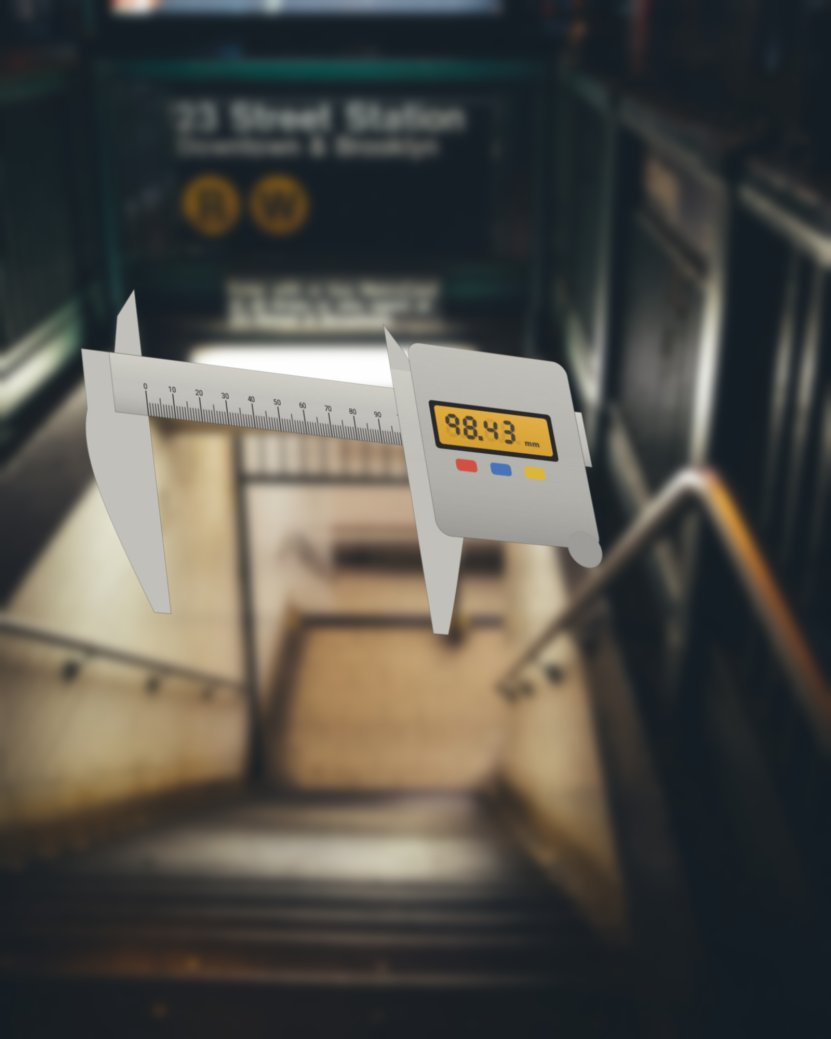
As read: **98.43** mm
